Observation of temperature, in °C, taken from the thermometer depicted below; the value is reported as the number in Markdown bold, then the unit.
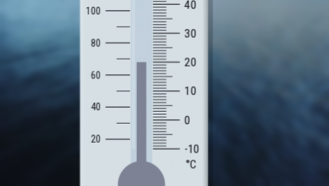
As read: **20** °C
